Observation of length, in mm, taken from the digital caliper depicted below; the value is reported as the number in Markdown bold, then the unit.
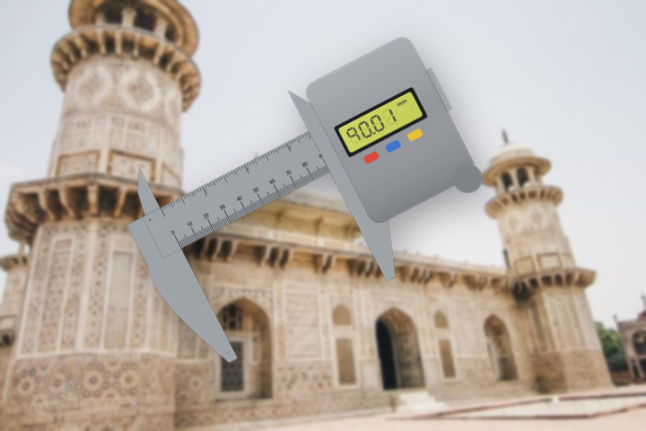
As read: **90.01** mm
